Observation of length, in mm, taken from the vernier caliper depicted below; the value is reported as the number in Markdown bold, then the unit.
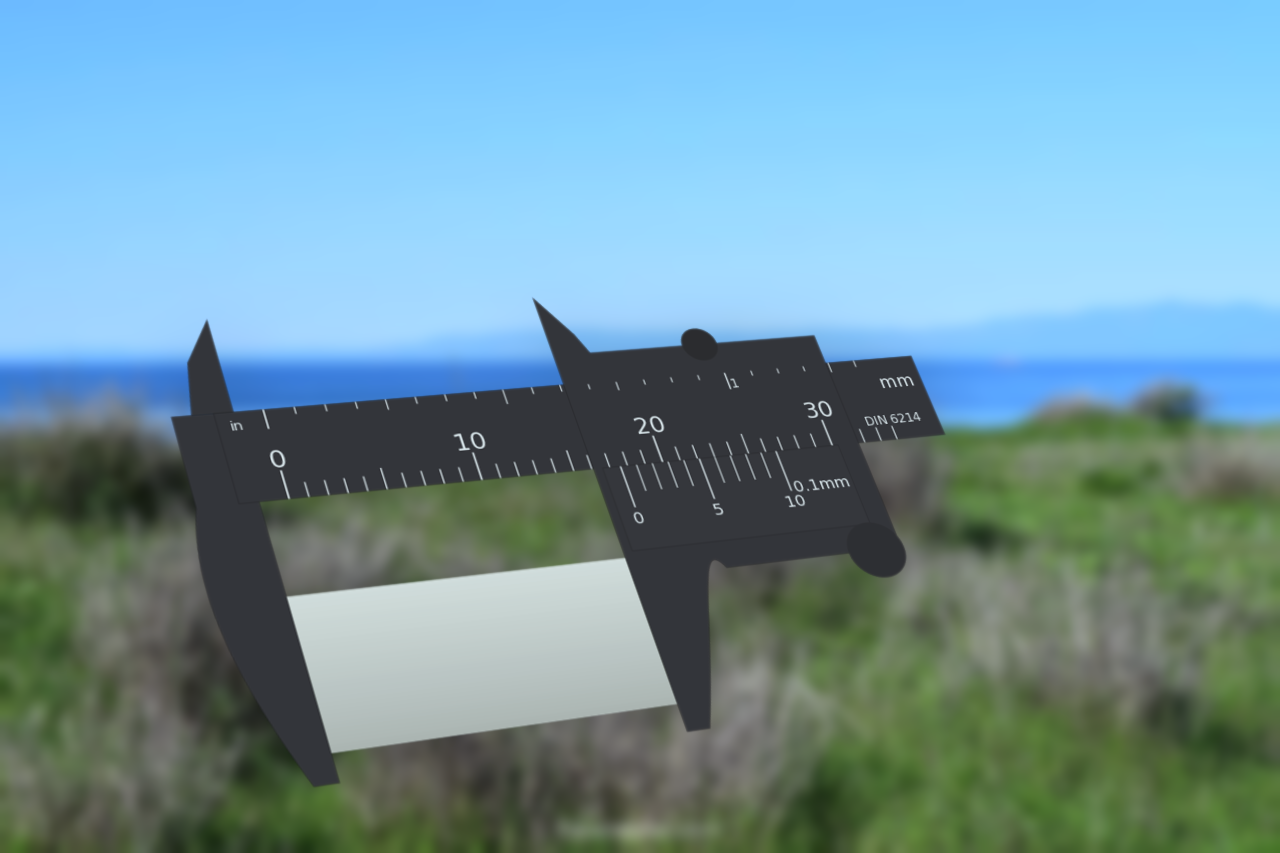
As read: **17.6** mm
